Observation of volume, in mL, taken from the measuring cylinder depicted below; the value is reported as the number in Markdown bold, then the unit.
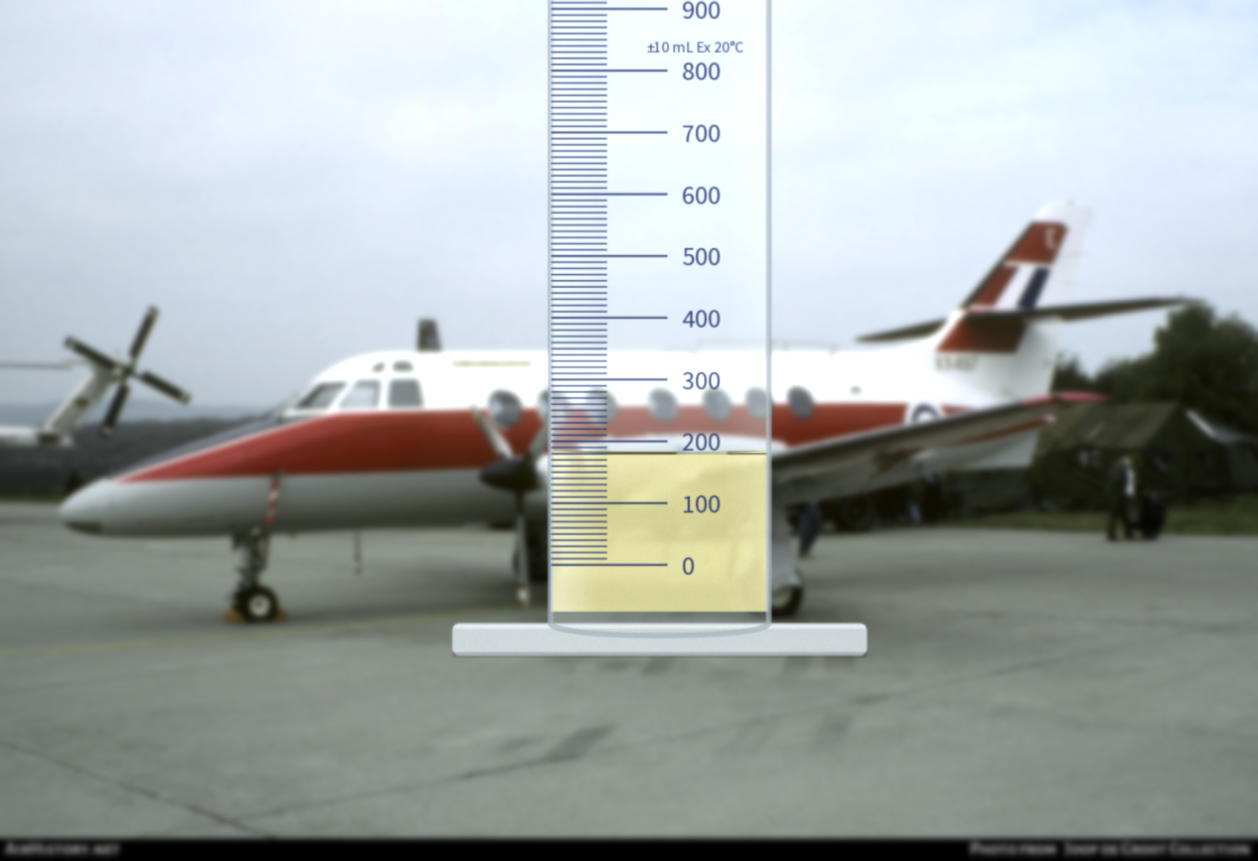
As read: **180** mL
